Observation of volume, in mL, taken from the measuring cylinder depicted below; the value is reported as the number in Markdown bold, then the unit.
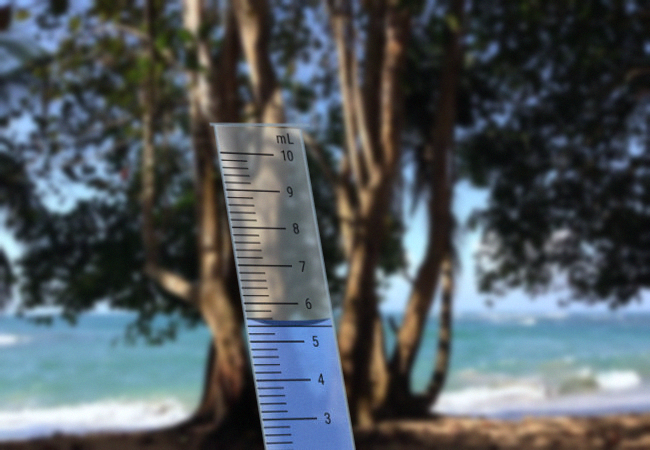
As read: **5.4** mL
